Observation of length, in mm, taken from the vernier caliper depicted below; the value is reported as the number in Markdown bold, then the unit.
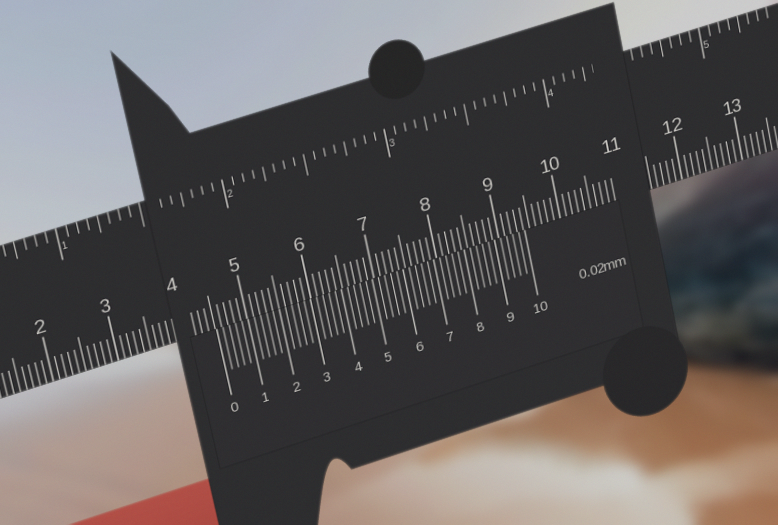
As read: **45.2** mm
